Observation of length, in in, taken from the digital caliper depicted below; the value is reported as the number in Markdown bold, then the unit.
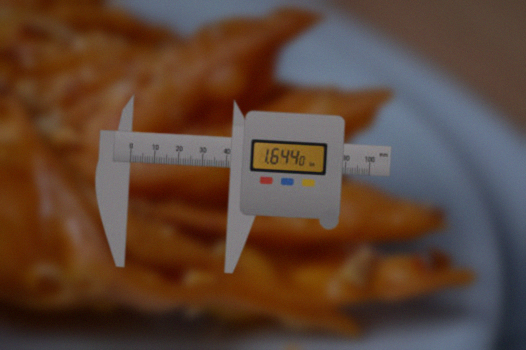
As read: **1.6440** in
